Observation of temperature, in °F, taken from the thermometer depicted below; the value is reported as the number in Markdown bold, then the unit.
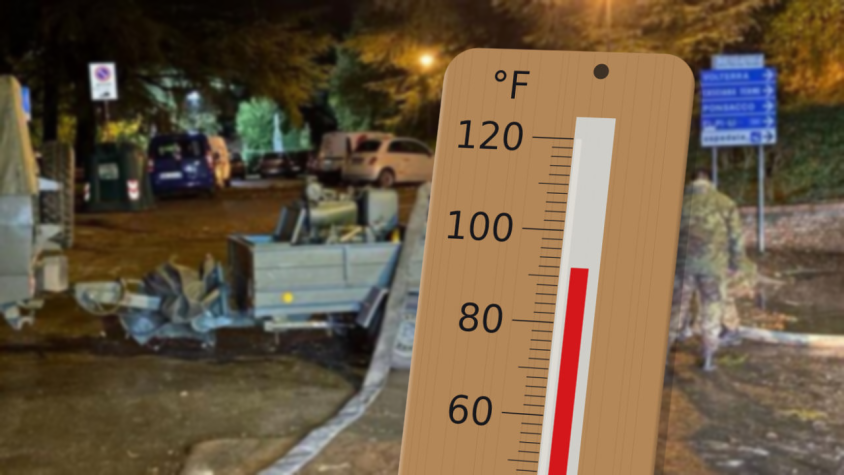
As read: **92** °F
